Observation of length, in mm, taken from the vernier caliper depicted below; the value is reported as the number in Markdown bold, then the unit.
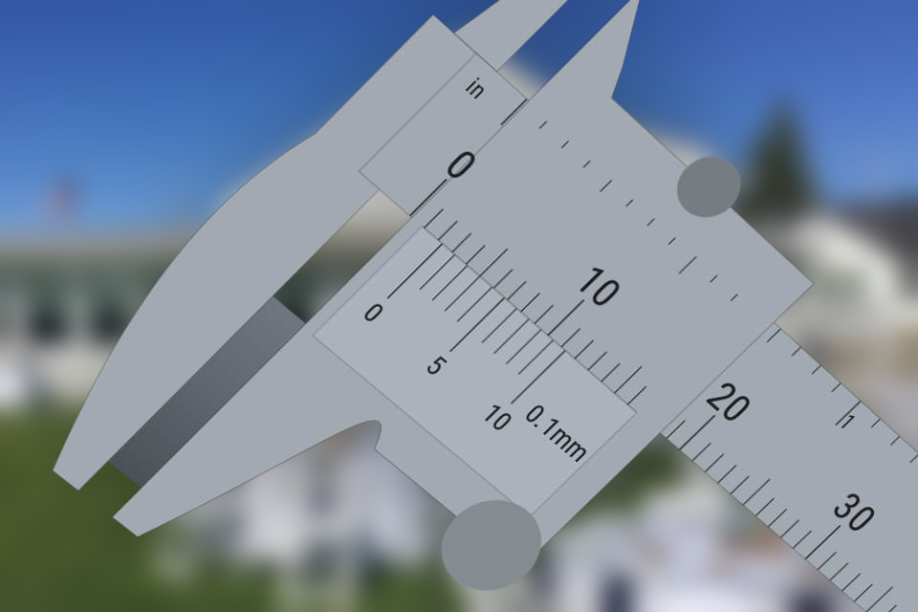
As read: **2.3** mm
